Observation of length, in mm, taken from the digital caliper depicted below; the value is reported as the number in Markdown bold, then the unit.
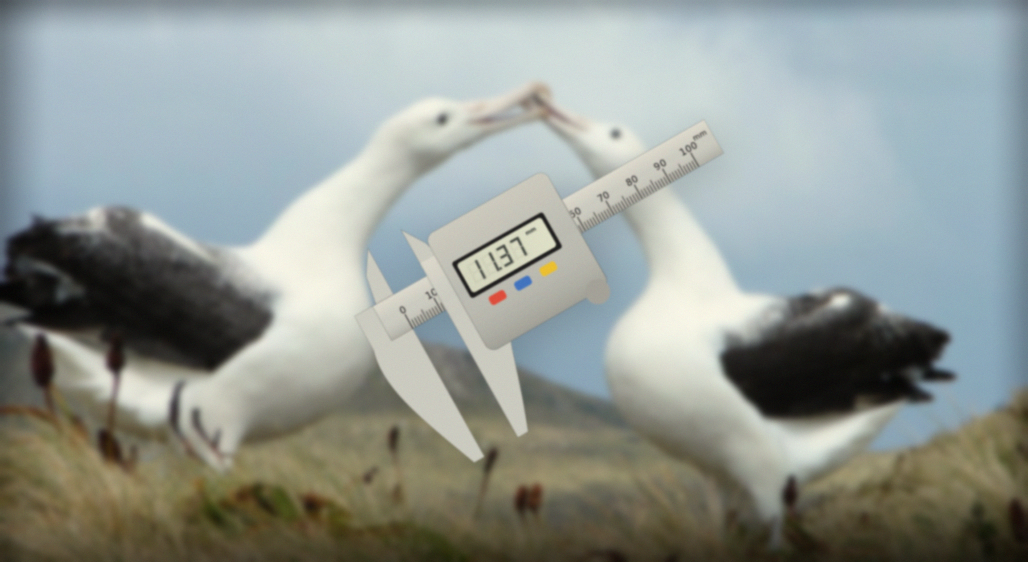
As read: **11.37** mm
